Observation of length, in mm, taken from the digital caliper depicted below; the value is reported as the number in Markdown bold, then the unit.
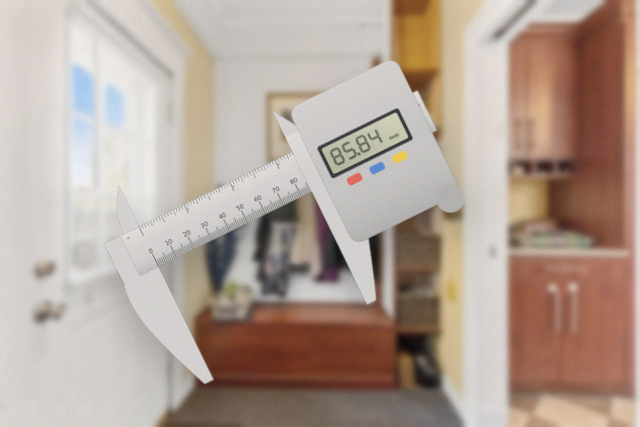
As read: **85.84** mm
